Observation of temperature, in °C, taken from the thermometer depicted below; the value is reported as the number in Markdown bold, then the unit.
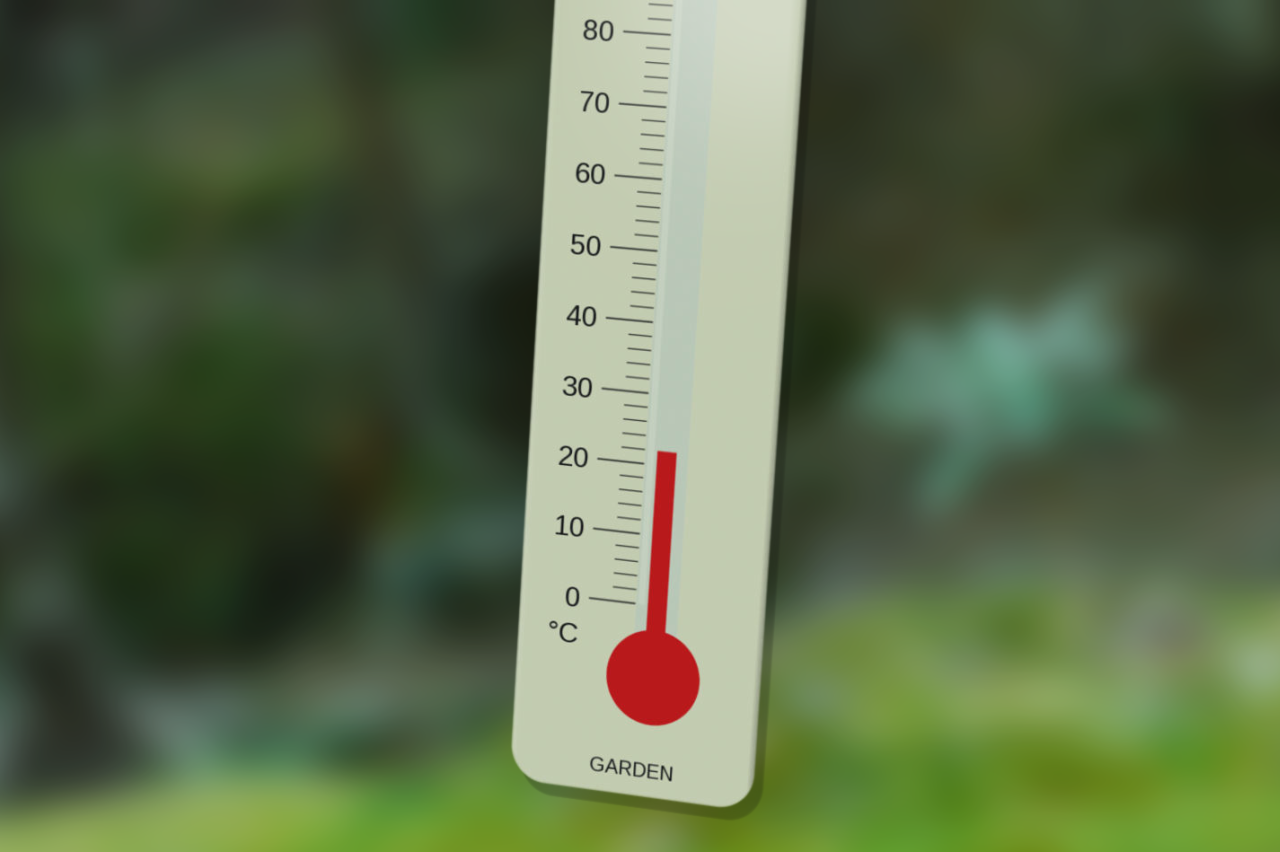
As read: **22** °C
